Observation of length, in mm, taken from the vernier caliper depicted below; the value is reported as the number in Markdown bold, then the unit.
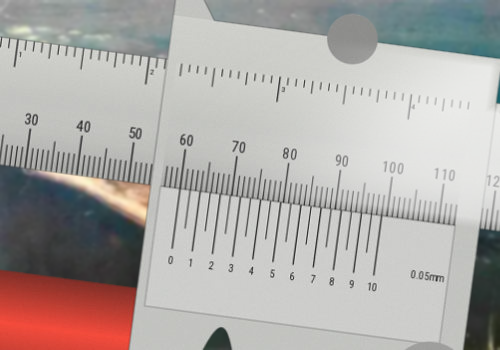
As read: **60.0** mm
